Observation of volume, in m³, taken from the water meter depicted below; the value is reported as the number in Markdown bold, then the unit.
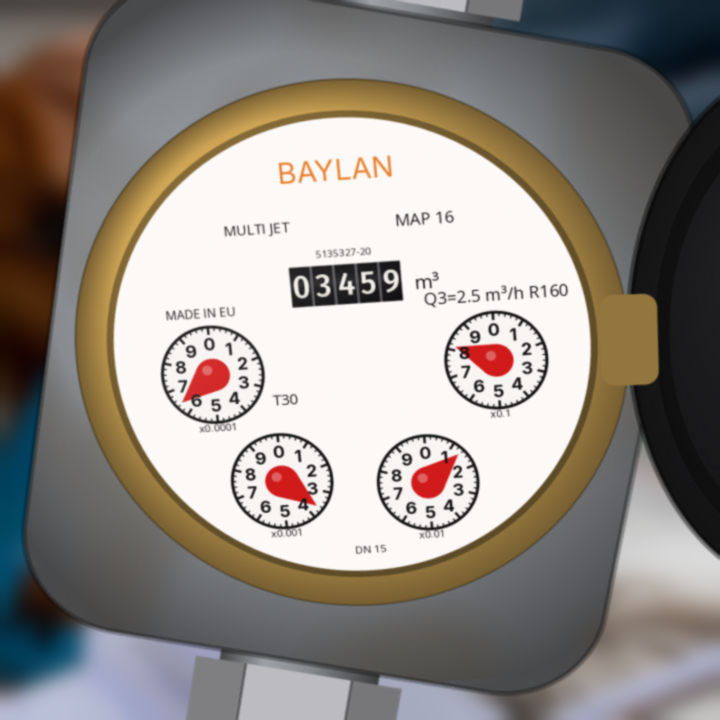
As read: **3459.8136** m³
